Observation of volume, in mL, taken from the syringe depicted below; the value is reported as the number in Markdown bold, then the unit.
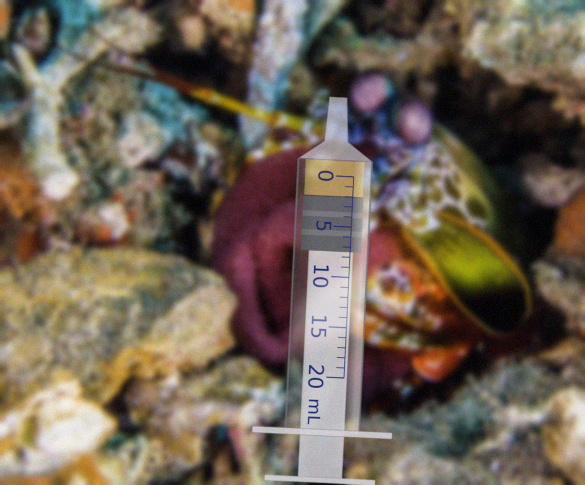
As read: **2** mL
